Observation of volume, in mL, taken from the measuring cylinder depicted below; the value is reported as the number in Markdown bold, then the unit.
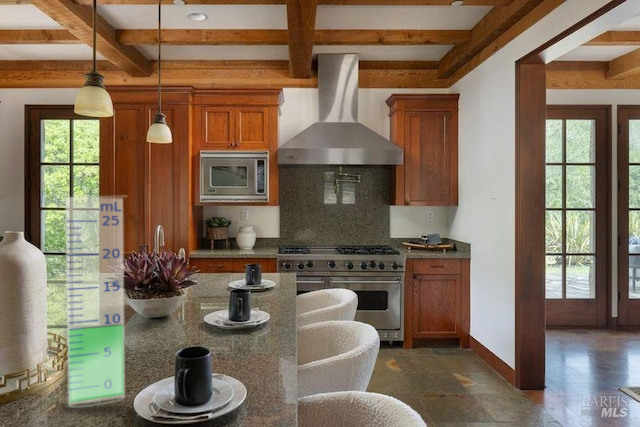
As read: **9** mL
